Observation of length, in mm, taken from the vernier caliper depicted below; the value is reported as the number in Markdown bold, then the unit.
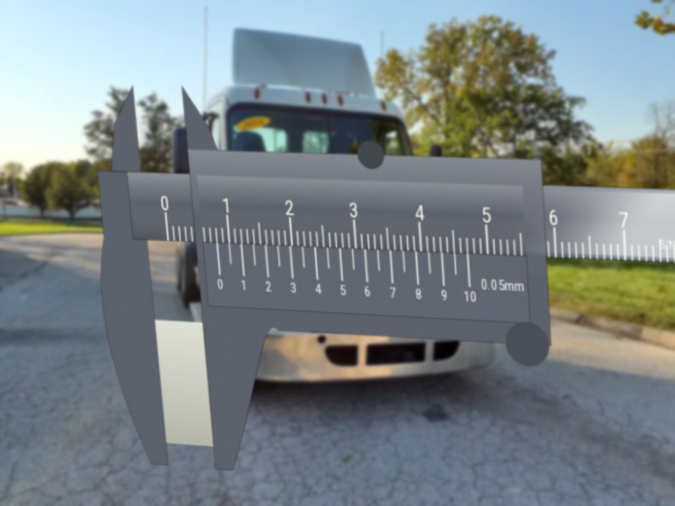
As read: **8.0** mm
